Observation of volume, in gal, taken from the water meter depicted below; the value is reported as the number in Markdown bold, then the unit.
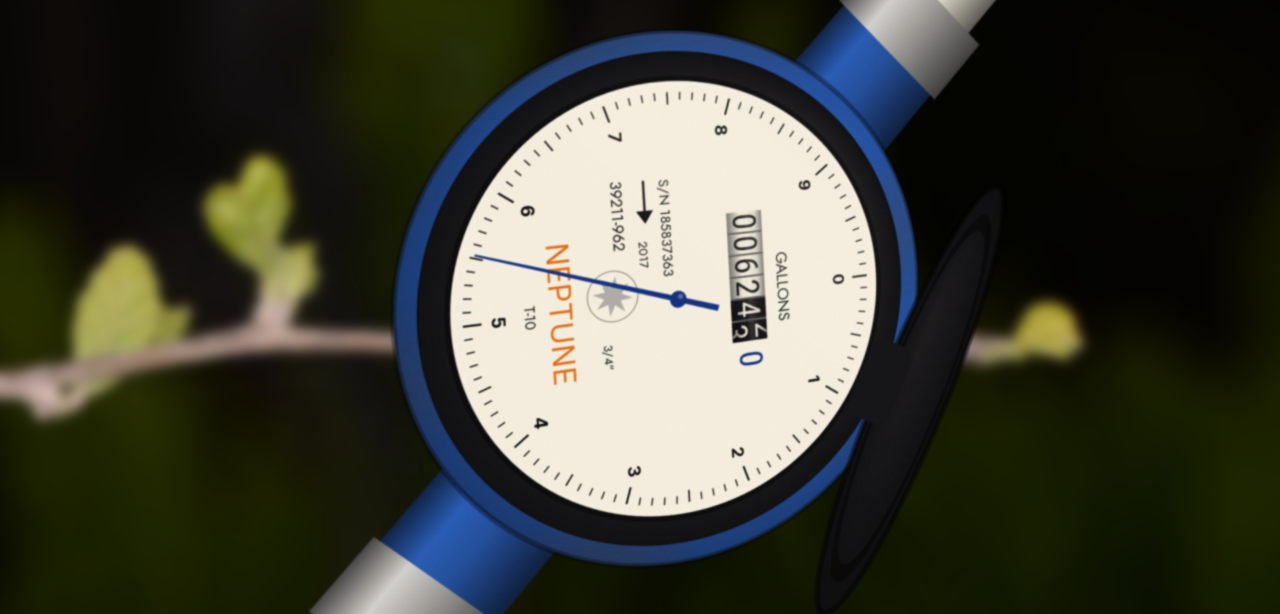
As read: **62425.5** gal
